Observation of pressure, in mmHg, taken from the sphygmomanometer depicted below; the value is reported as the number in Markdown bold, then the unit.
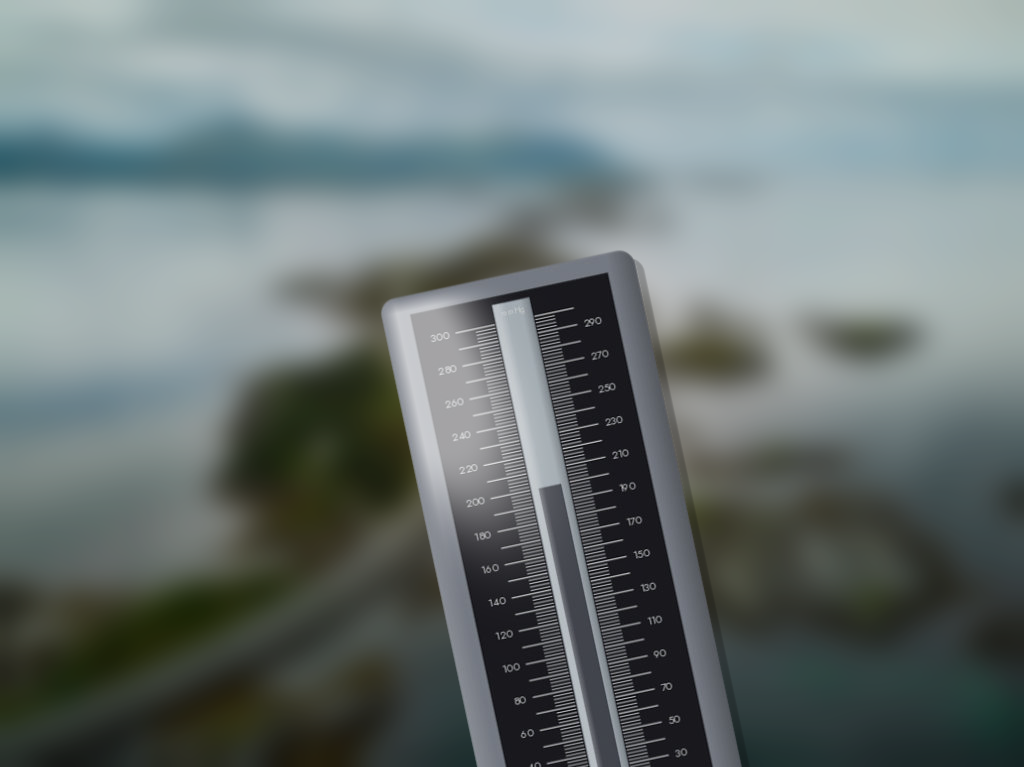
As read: **200** mmHg
